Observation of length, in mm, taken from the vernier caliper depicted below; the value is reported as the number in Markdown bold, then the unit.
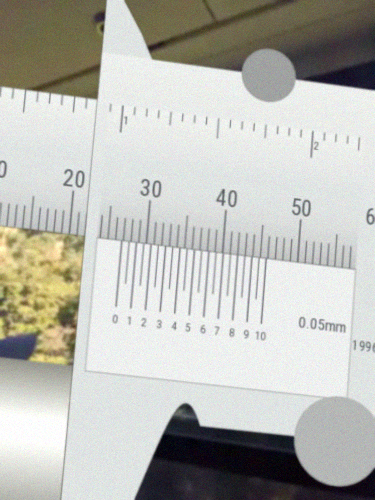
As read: **26.8** mm
